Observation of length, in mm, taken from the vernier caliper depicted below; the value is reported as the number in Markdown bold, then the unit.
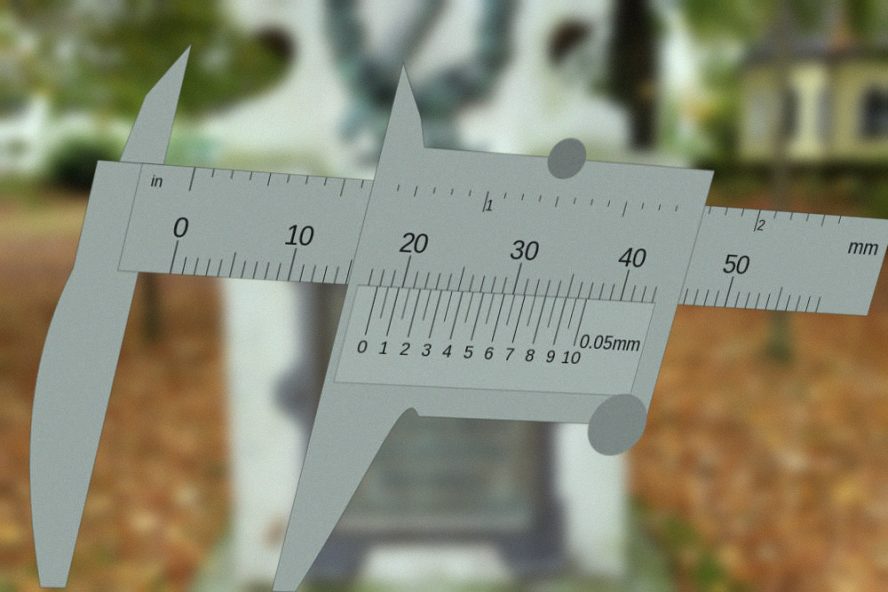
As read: **17.8** mm
